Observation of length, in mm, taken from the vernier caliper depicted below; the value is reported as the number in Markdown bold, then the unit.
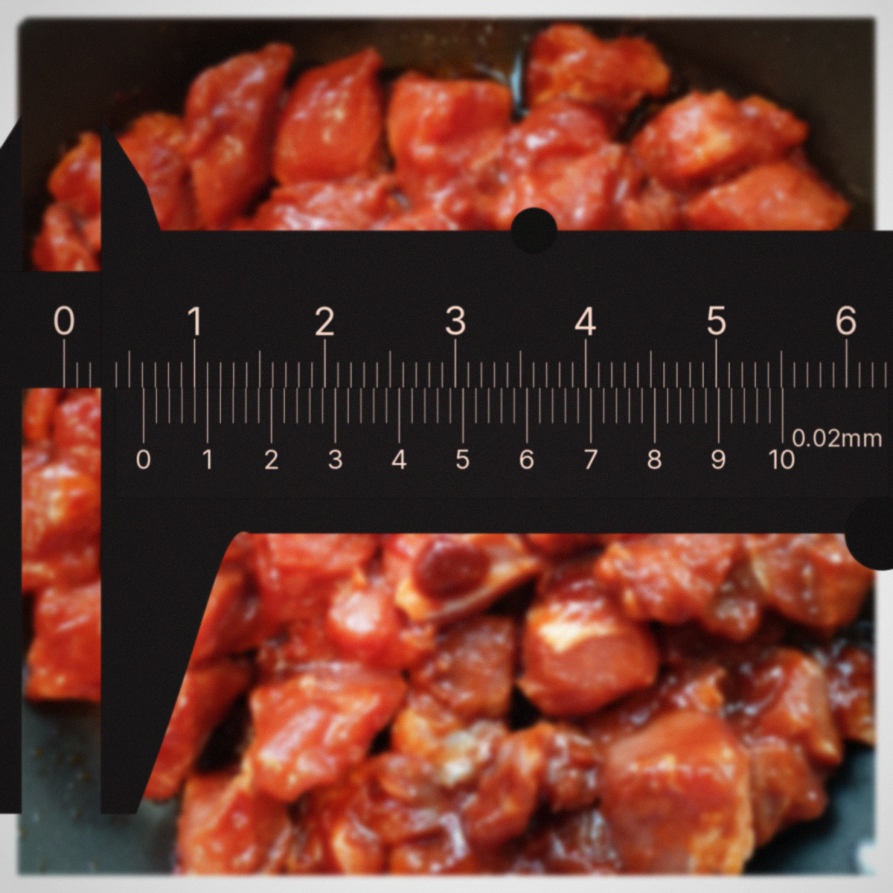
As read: **6.1** mm
